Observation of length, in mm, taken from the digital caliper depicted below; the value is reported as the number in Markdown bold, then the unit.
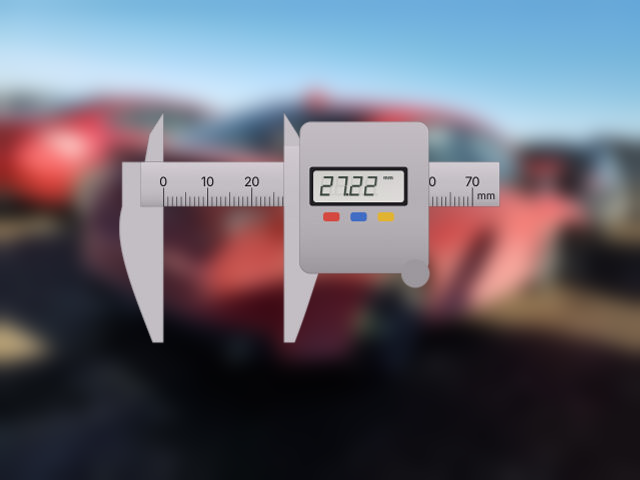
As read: **27.22** mm
